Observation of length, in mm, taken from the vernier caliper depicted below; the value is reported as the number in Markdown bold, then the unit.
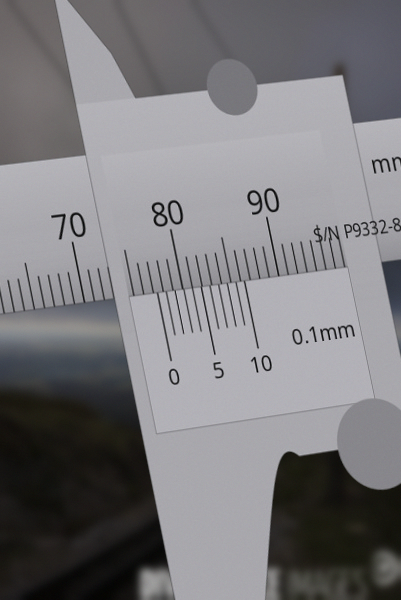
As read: **77.4** mm
